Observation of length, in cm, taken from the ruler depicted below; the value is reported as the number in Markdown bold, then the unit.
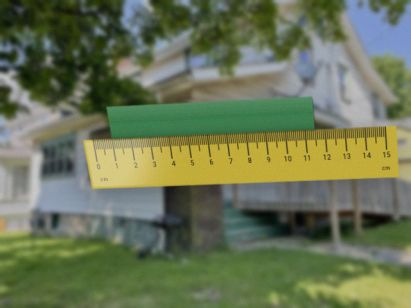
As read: **10.5** cm
